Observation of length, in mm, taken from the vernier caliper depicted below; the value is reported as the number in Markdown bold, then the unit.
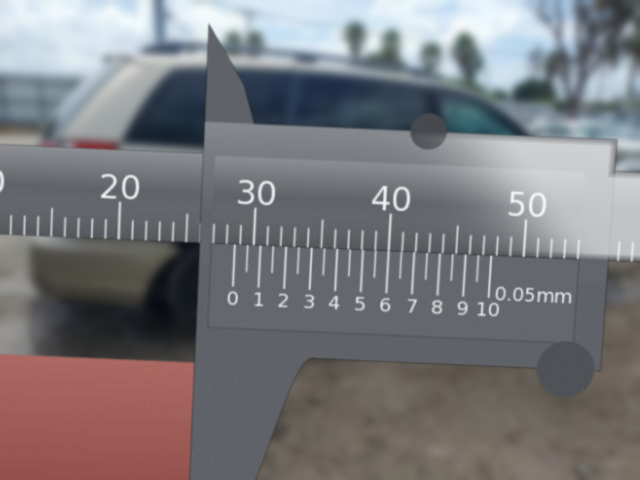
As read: **28.6** mm
